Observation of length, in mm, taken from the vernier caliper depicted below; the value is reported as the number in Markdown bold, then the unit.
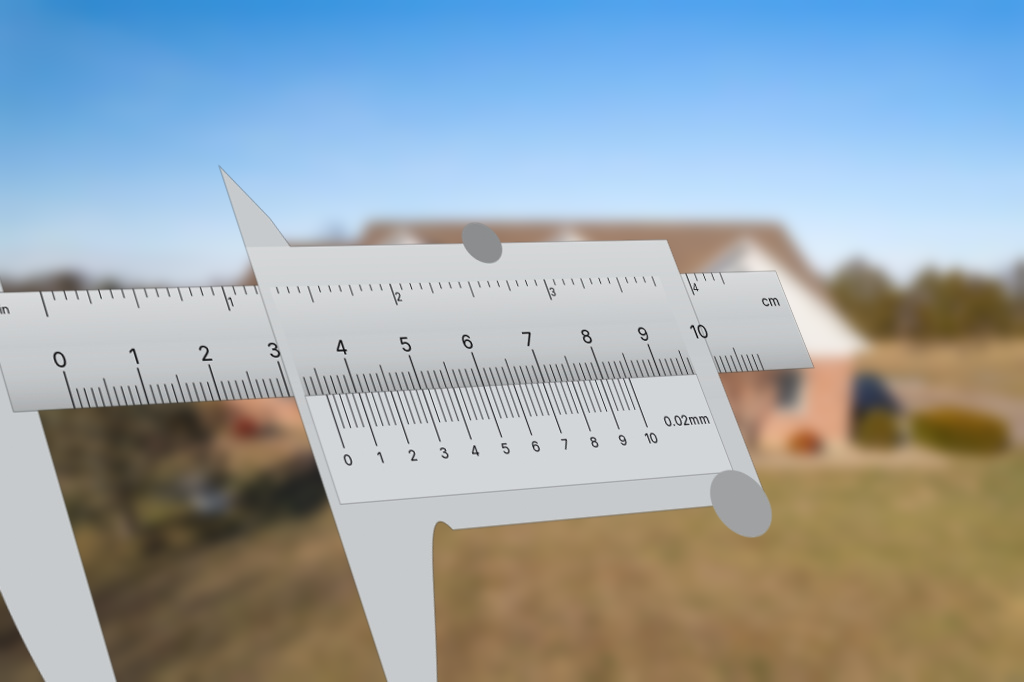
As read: **35.5** mm
